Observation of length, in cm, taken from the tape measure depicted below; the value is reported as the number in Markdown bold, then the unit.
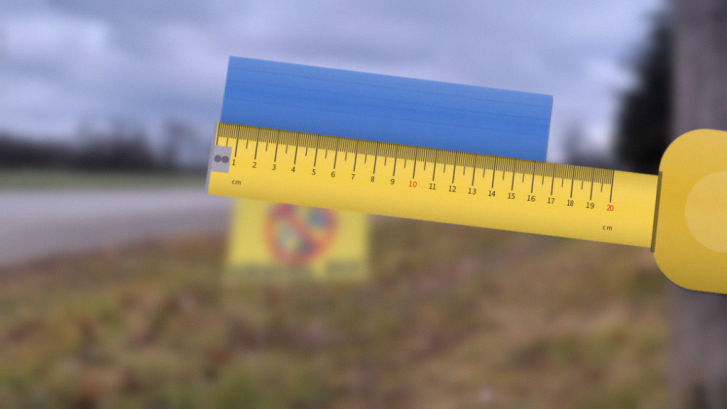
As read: **16.5** cm
